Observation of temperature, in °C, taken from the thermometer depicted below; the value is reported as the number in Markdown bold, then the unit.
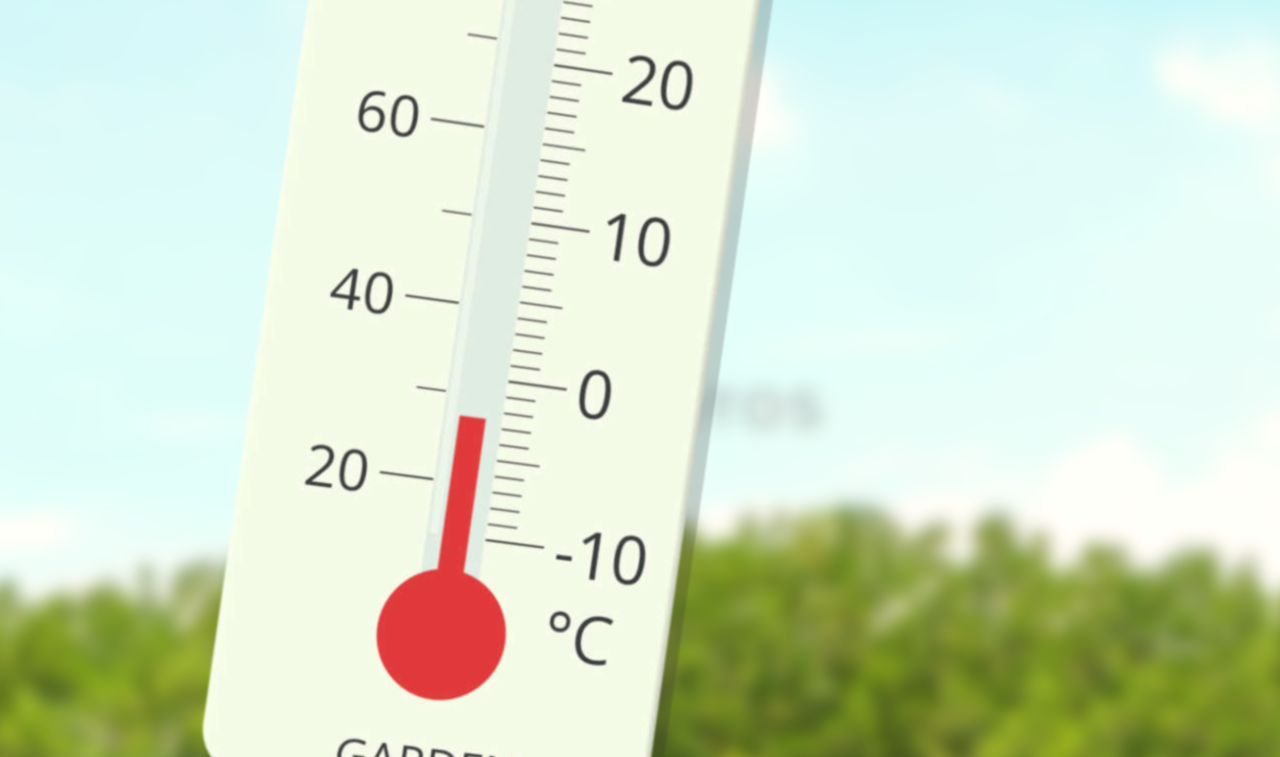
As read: **-2.5** °C
